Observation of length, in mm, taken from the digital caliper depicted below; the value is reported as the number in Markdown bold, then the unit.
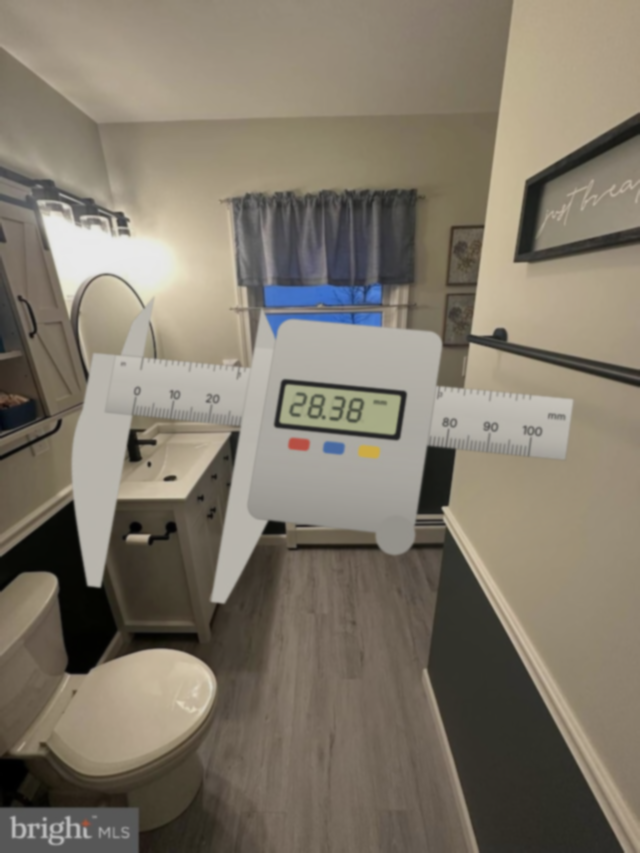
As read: **28.38** mm
